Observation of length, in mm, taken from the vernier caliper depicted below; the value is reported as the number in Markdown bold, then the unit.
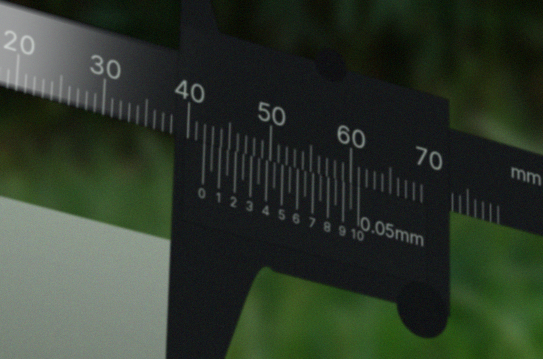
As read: **42.0** mm
